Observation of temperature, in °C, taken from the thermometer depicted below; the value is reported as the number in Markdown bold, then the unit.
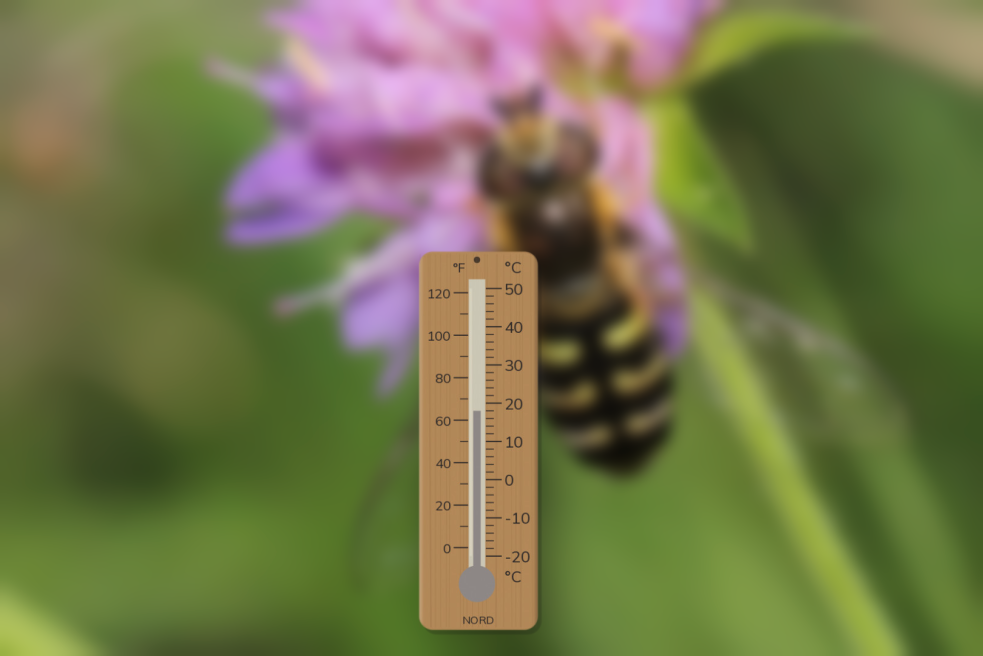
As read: **18** °C
